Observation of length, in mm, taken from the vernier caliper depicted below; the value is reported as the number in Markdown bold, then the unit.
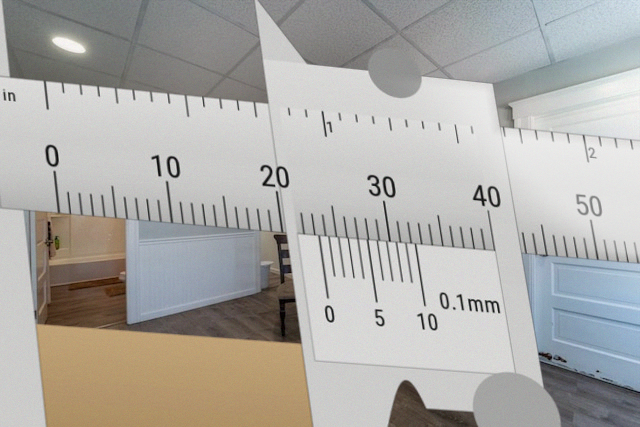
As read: **23.4** mm
